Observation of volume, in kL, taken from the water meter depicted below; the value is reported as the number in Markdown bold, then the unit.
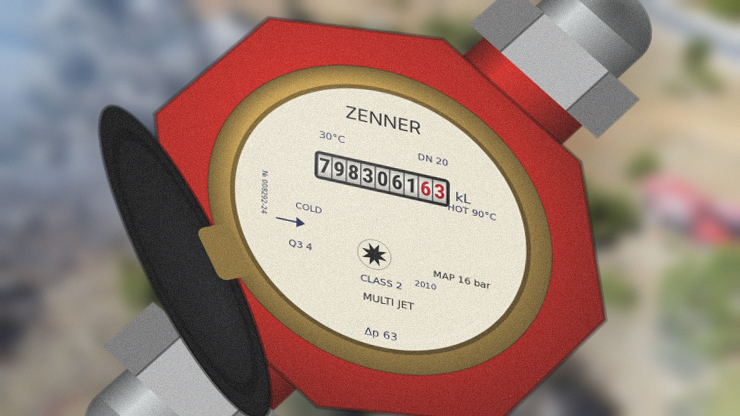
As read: **7983061.63** kL
